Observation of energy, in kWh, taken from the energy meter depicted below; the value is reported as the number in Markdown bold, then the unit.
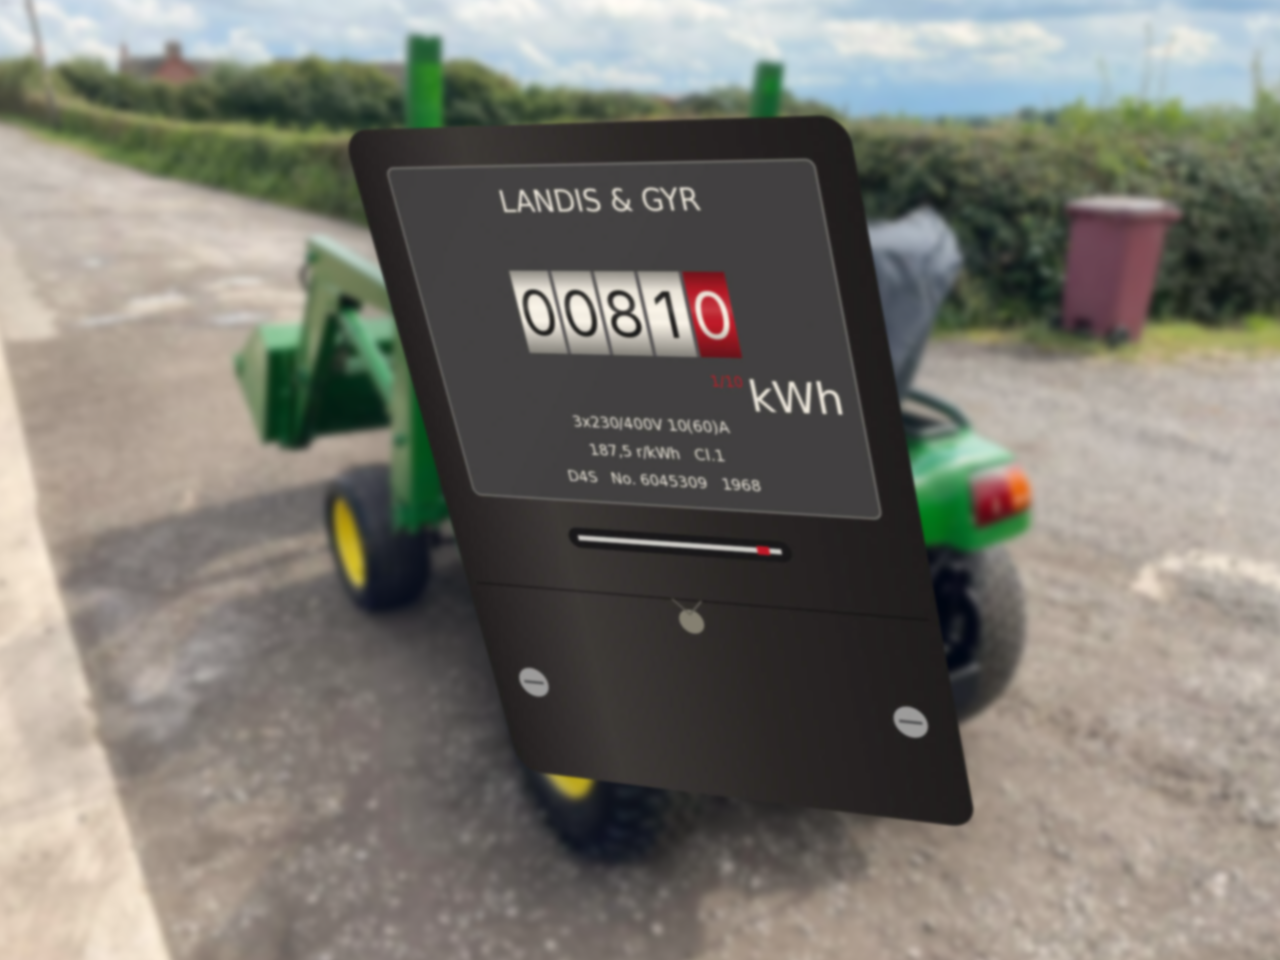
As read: **81.0** kWh
